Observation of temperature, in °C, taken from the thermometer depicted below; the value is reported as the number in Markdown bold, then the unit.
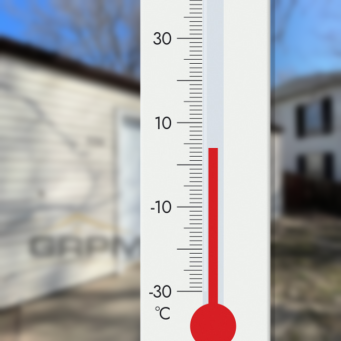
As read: **4** °C
